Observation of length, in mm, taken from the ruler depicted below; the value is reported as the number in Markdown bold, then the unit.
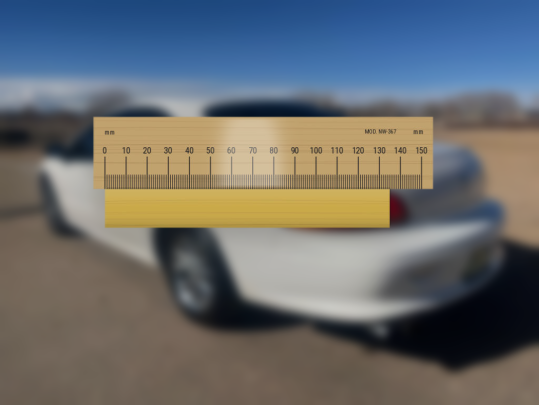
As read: **135** mm
